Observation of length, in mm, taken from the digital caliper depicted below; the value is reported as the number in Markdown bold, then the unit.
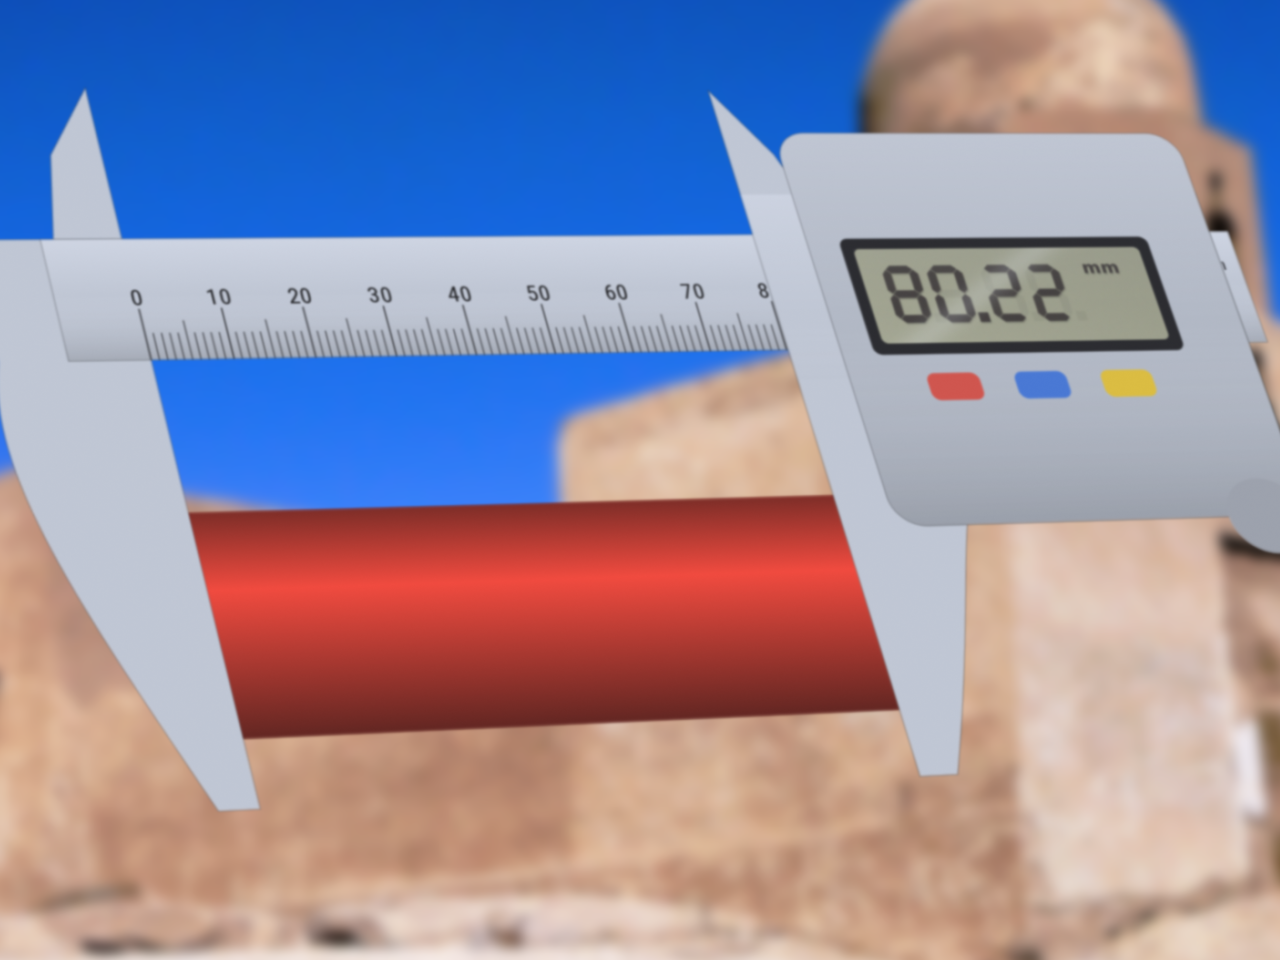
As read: **80.22** mm
